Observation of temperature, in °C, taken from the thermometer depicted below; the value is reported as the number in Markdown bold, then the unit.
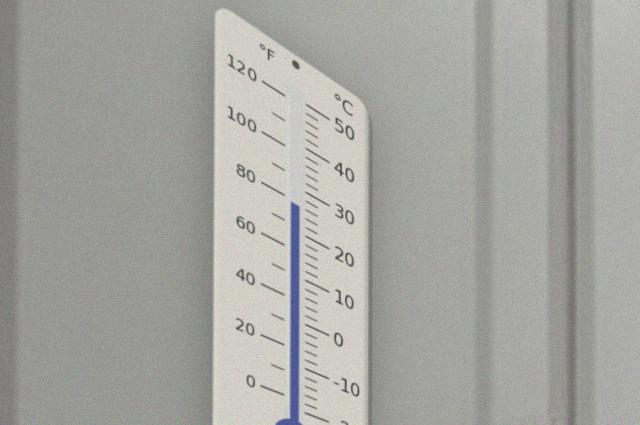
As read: **26** °C
